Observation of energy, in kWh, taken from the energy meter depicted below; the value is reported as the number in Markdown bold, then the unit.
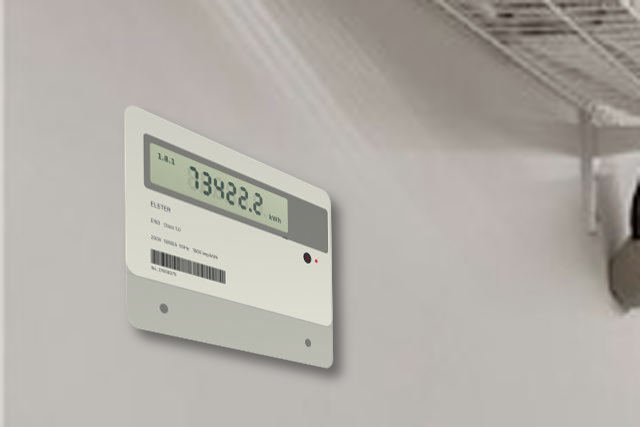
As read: **73422.2** kWh
